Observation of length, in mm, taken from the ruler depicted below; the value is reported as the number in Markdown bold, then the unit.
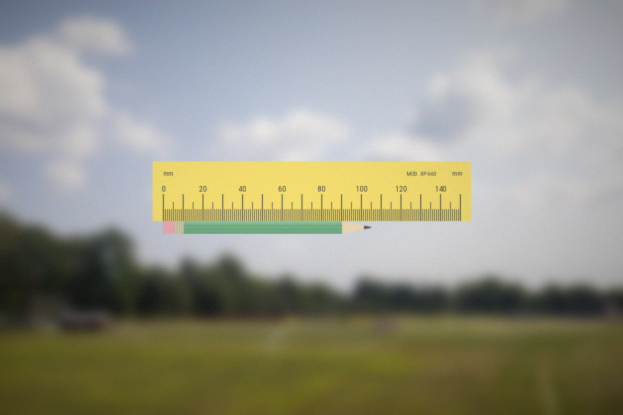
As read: **105** mm
